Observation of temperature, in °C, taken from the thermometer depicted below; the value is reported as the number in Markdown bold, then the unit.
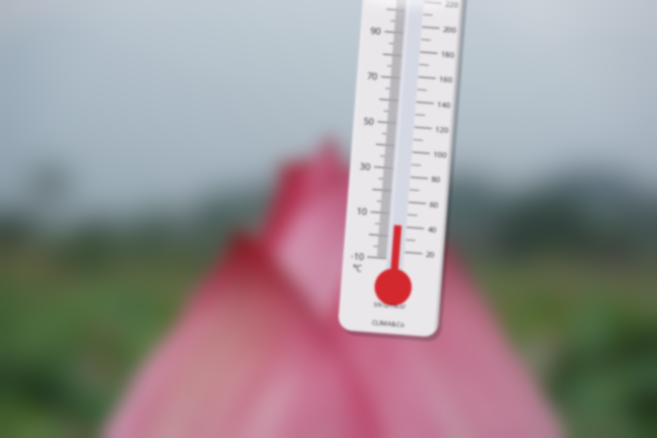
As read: **5** °C
